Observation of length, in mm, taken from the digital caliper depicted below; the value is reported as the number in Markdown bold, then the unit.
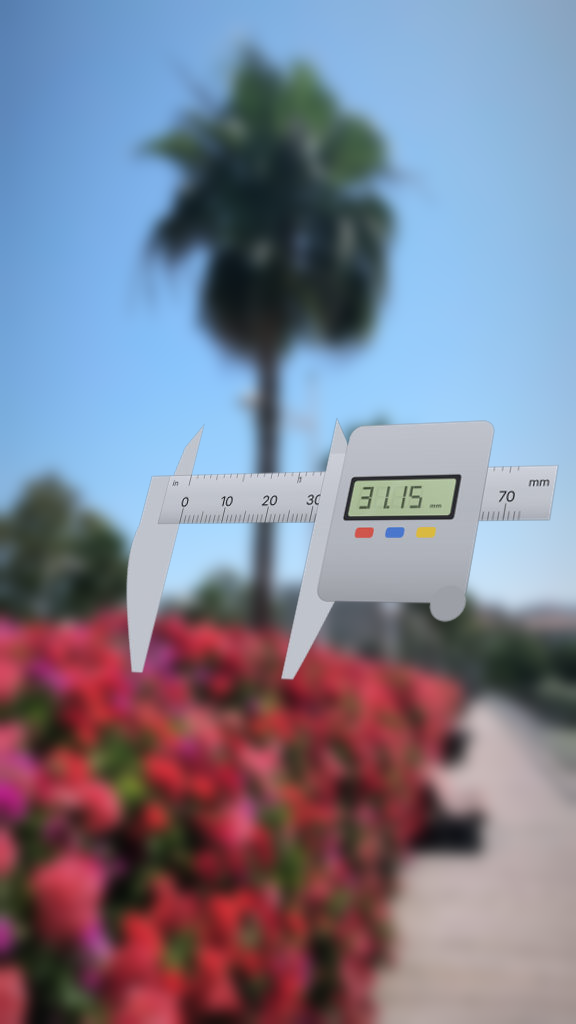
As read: **31.15** mm
